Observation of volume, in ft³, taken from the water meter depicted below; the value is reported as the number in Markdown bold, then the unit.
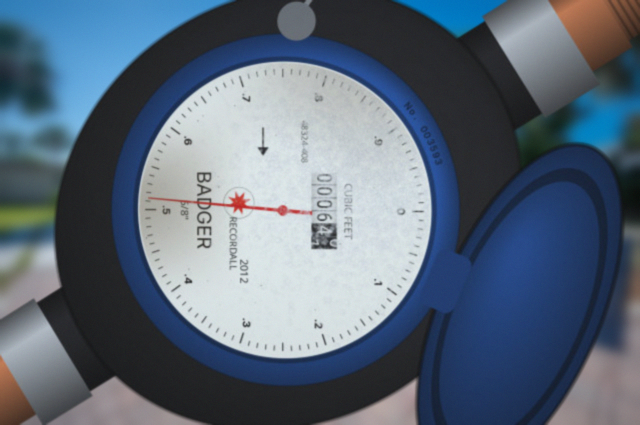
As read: **640.51** ft³
